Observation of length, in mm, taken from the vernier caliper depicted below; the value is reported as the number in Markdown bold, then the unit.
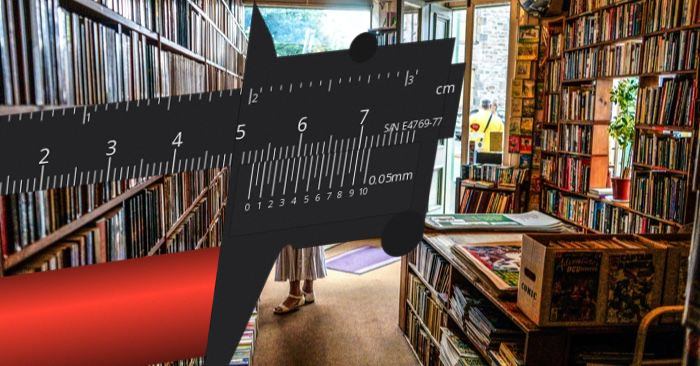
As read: **52.8** mm
